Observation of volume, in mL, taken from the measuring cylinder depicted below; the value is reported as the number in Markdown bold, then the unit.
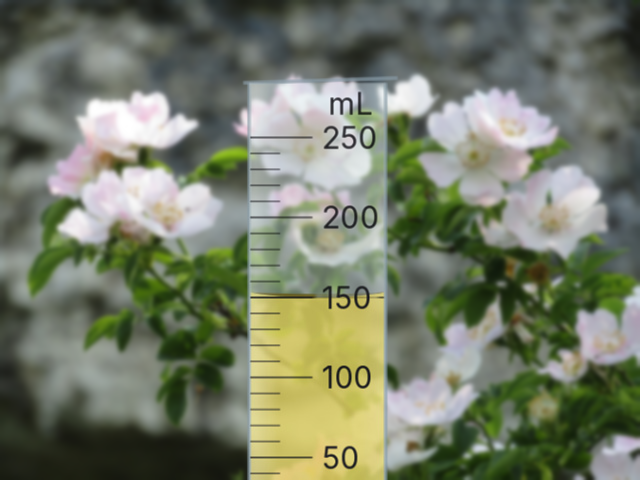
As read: **150** mL
